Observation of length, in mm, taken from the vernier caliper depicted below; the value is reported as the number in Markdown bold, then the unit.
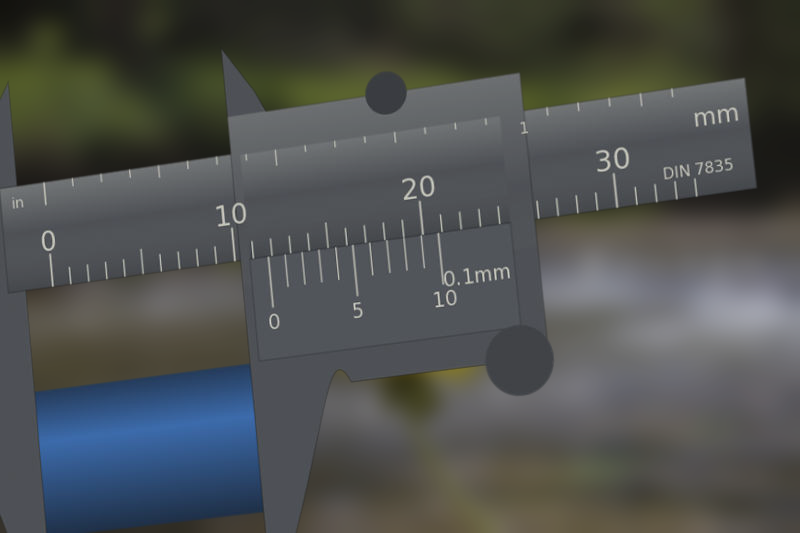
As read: **11.8** mm
